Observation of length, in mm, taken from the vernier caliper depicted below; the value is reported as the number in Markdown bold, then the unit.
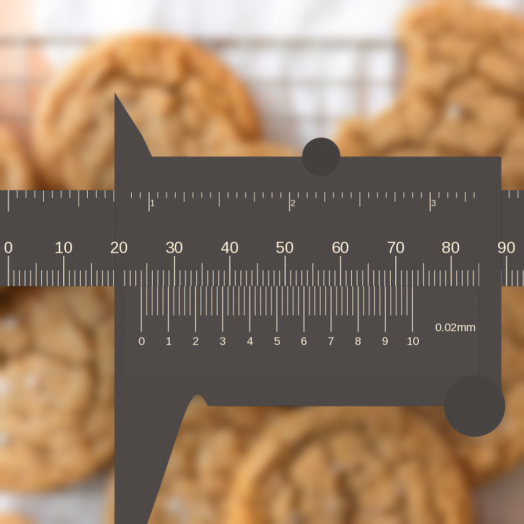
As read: **24.0** mm
